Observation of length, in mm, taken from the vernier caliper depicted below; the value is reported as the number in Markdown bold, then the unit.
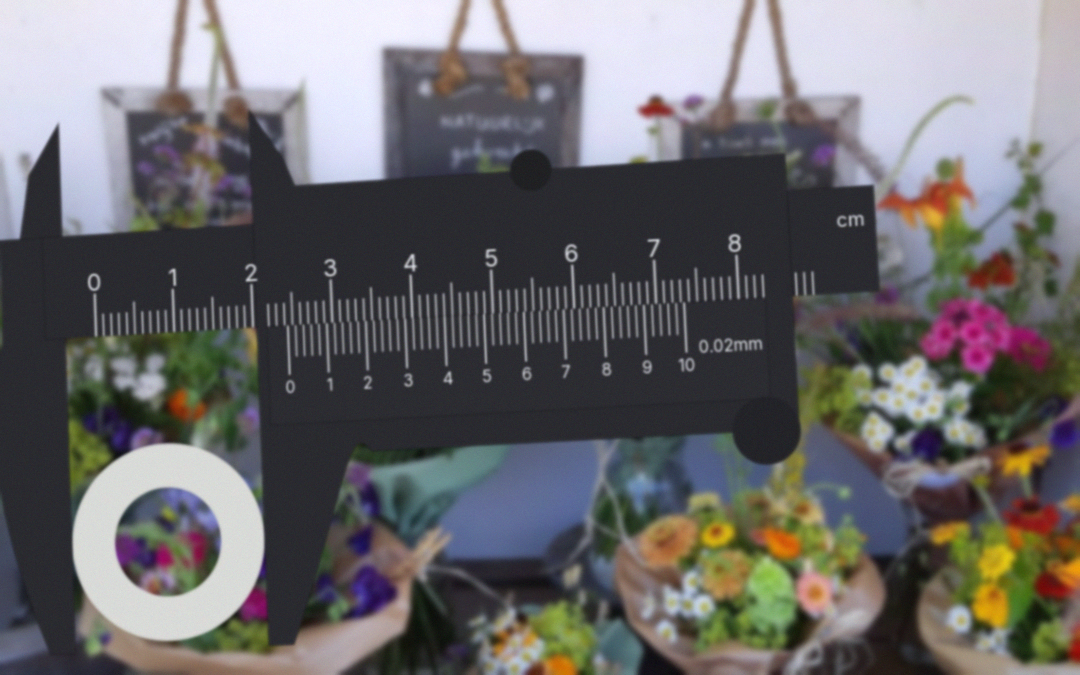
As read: **24.4** mm
